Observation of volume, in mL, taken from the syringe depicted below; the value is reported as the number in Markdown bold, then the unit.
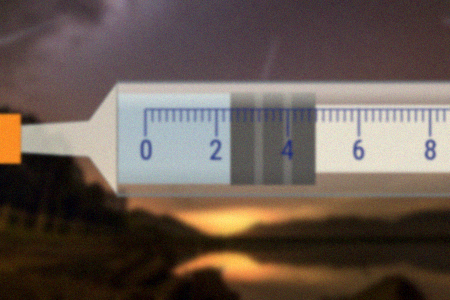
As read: **2.4** mL
